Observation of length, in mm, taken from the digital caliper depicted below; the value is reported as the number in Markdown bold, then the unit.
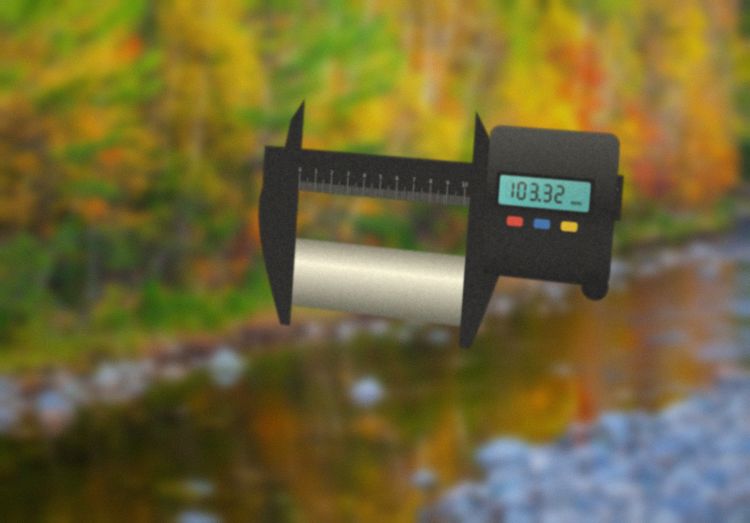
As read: **103.32** mm
